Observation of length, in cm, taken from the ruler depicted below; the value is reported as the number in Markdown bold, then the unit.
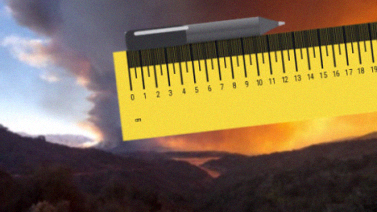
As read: **12.5** cm
